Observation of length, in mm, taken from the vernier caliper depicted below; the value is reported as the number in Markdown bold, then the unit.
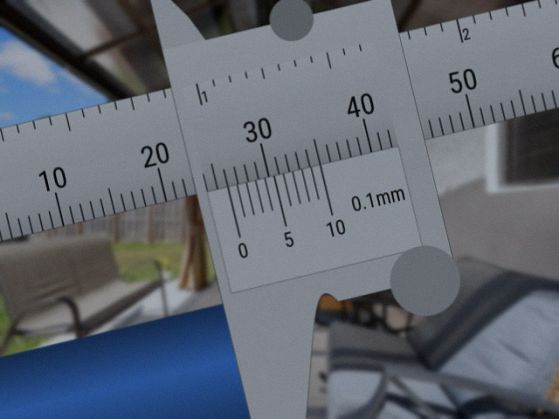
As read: **26.0** mm
